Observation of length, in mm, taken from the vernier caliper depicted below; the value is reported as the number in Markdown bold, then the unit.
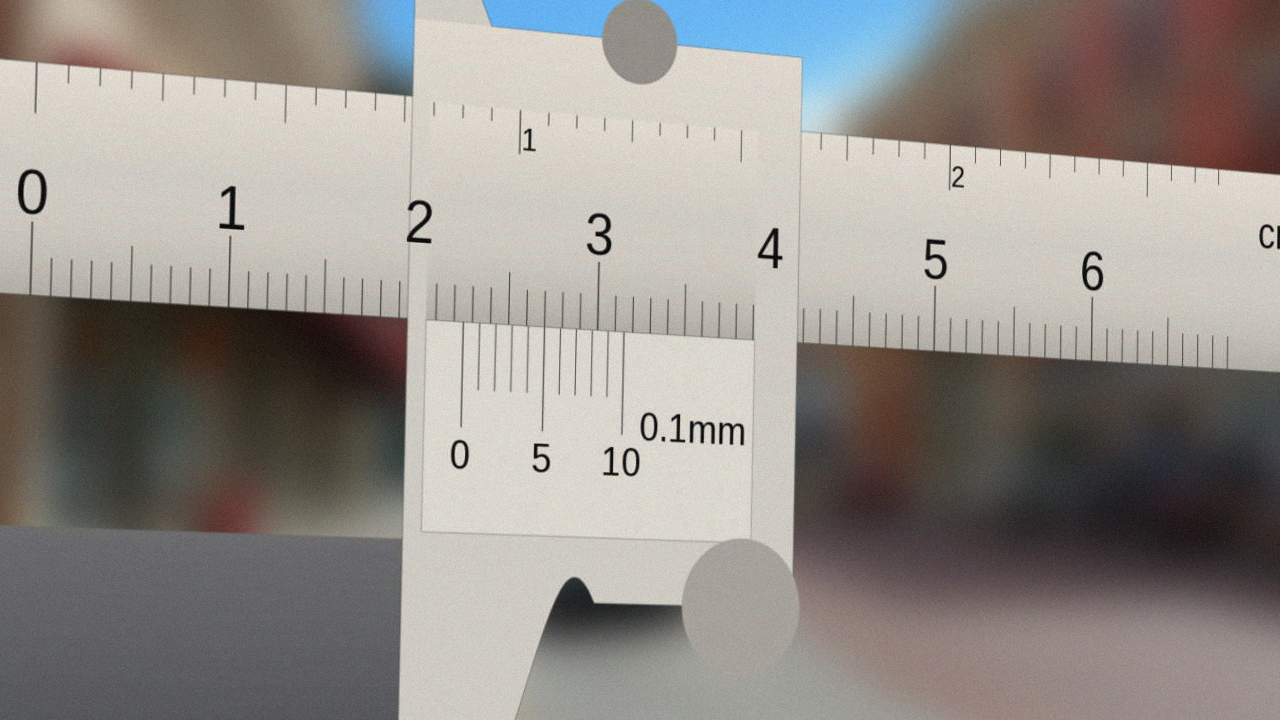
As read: **22.5** mm
